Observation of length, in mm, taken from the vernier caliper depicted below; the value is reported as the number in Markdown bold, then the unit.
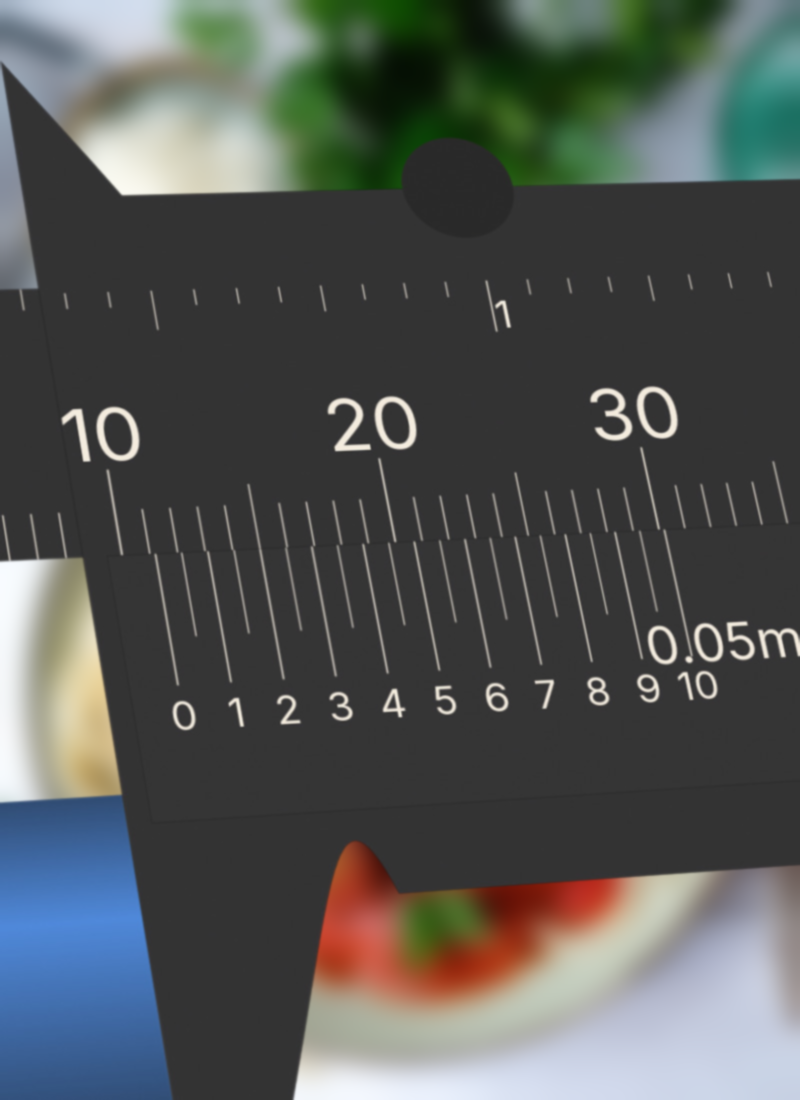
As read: **11.2** mm
